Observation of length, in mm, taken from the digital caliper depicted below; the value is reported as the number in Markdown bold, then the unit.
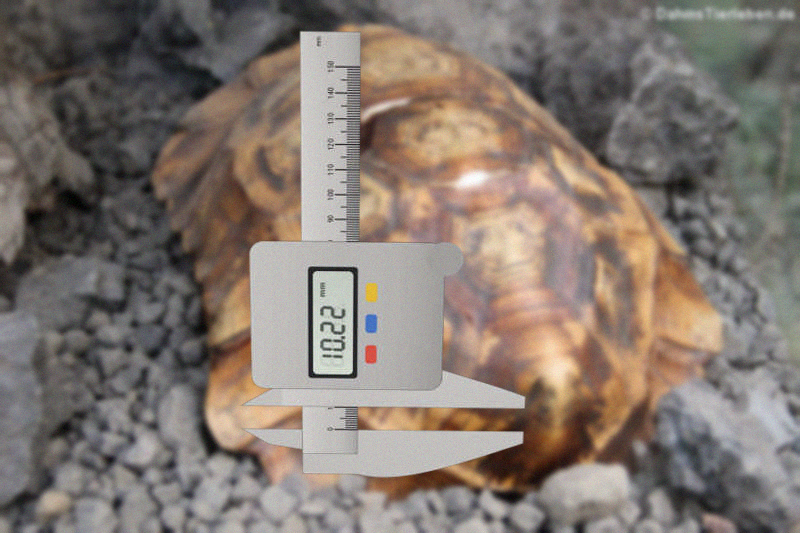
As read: **10.22** mm
